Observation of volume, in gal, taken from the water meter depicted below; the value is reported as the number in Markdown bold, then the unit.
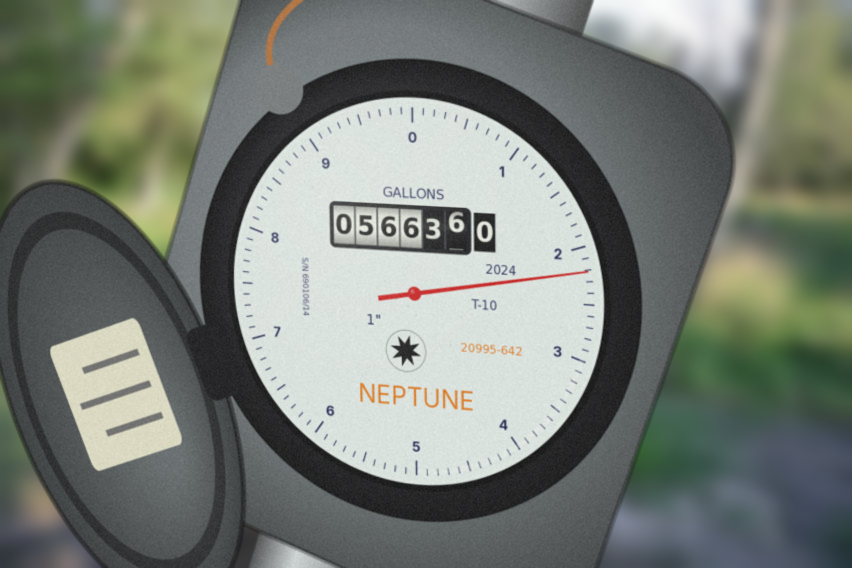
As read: **566362.2** gal
